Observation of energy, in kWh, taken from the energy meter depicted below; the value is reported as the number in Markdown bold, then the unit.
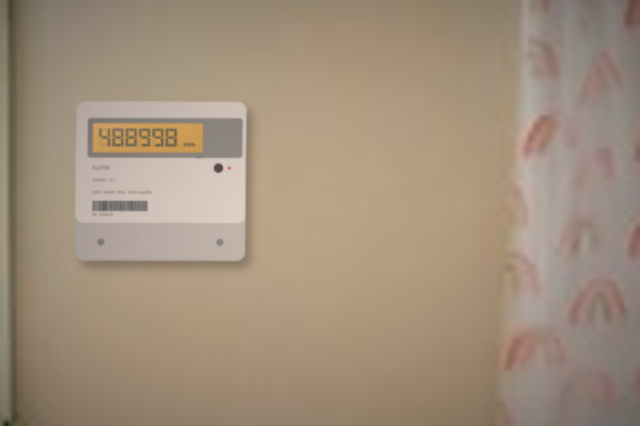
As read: **488998** kWh
